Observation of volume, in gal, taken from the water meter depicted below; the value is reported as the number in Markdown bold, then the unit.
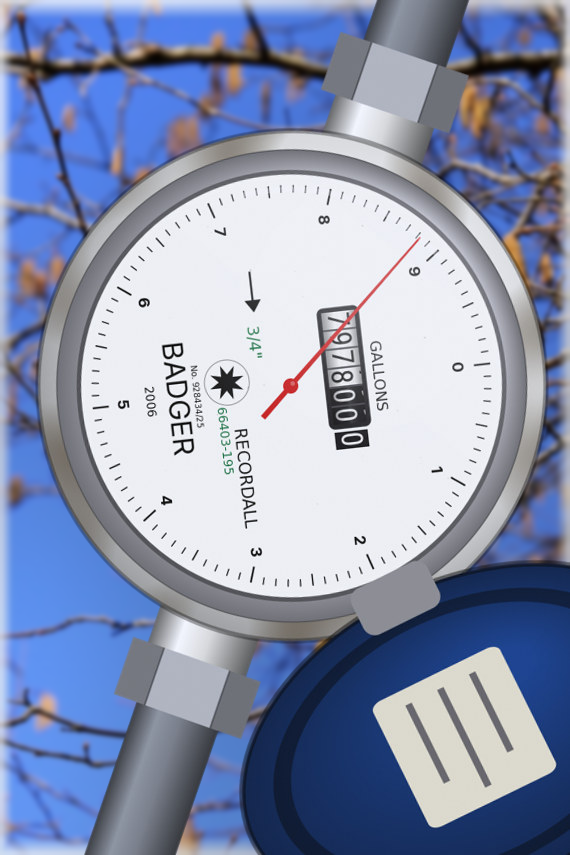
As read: **7977998.8** gal
